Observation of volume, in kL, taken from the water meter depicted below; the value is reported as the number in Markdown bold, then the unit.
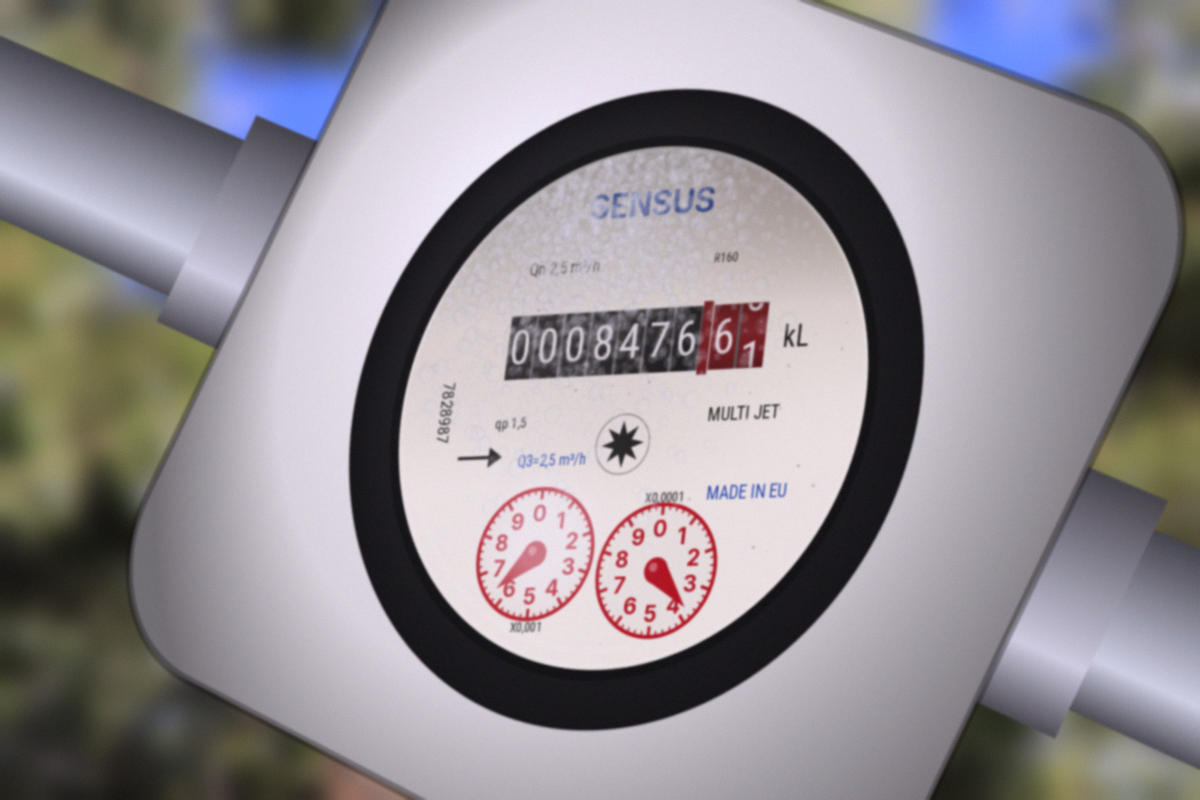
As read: **8476.6063** kL
